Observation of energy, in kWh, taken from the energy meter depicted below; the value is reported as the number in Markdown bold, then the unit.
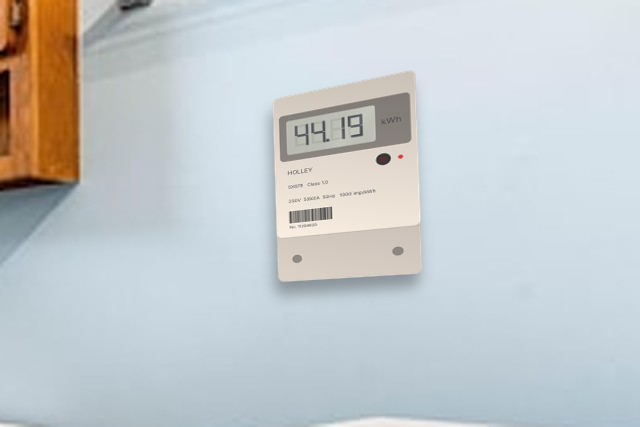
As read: **44.19** kWh
